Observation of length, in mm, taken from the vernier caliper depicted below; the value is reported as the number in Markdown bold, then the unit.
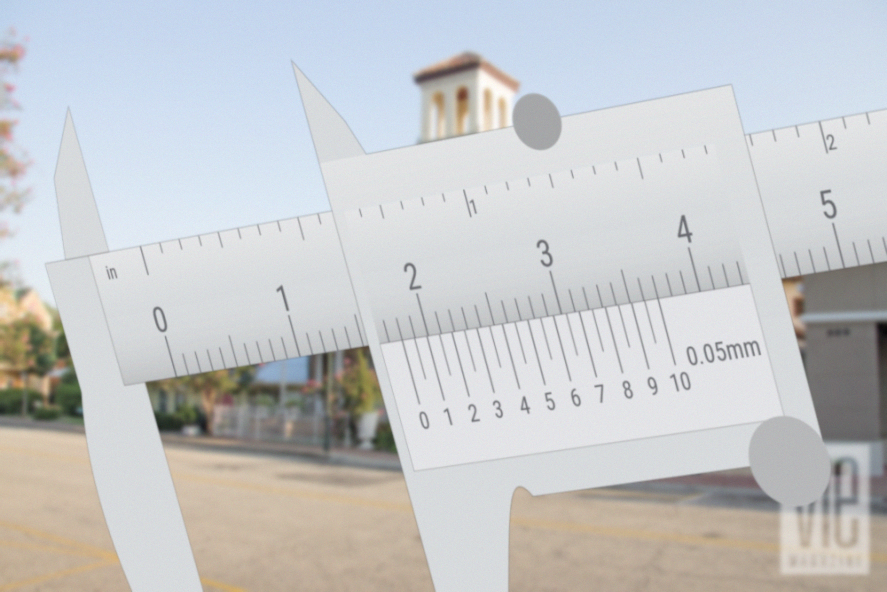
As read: **18.0** mm
